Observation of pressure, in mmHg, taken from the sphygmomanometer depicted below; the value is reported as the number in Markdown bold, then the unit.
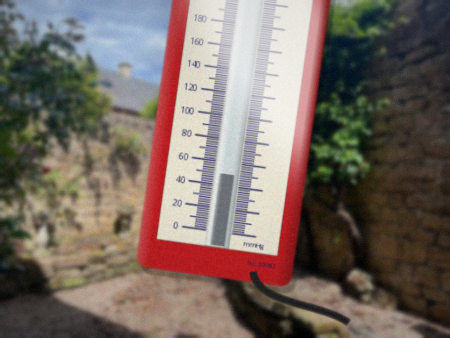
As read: **50** mmHg
